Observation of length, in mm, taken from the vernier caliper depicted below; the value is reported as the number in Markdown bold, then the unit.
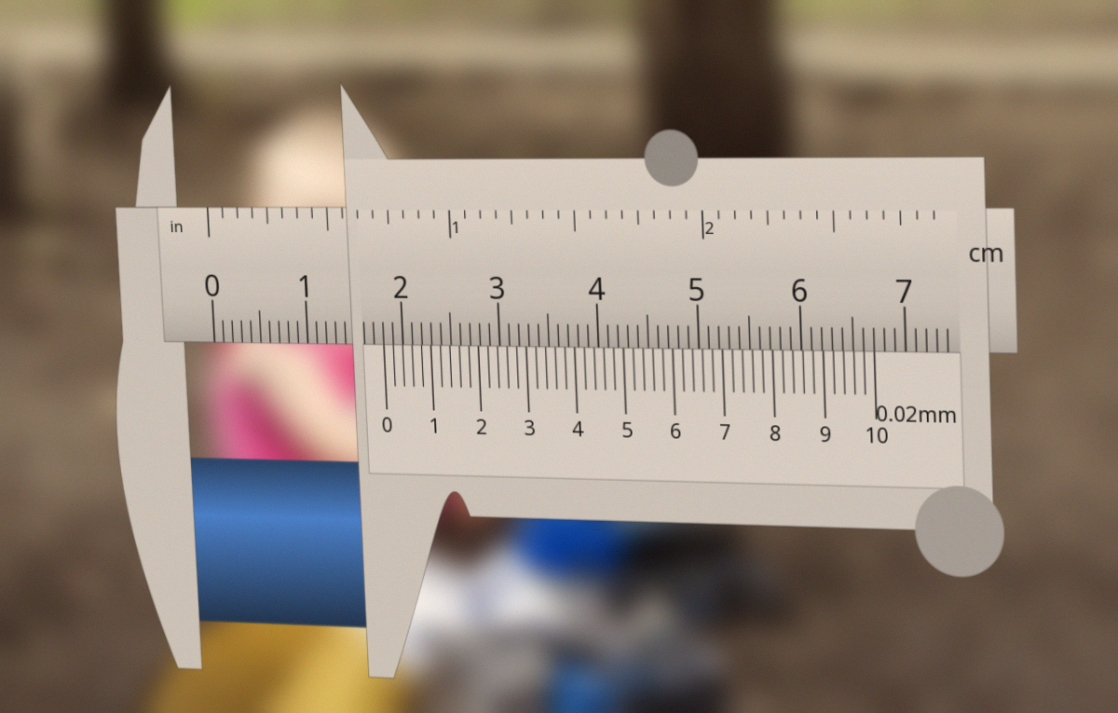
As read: **18.0** mm
